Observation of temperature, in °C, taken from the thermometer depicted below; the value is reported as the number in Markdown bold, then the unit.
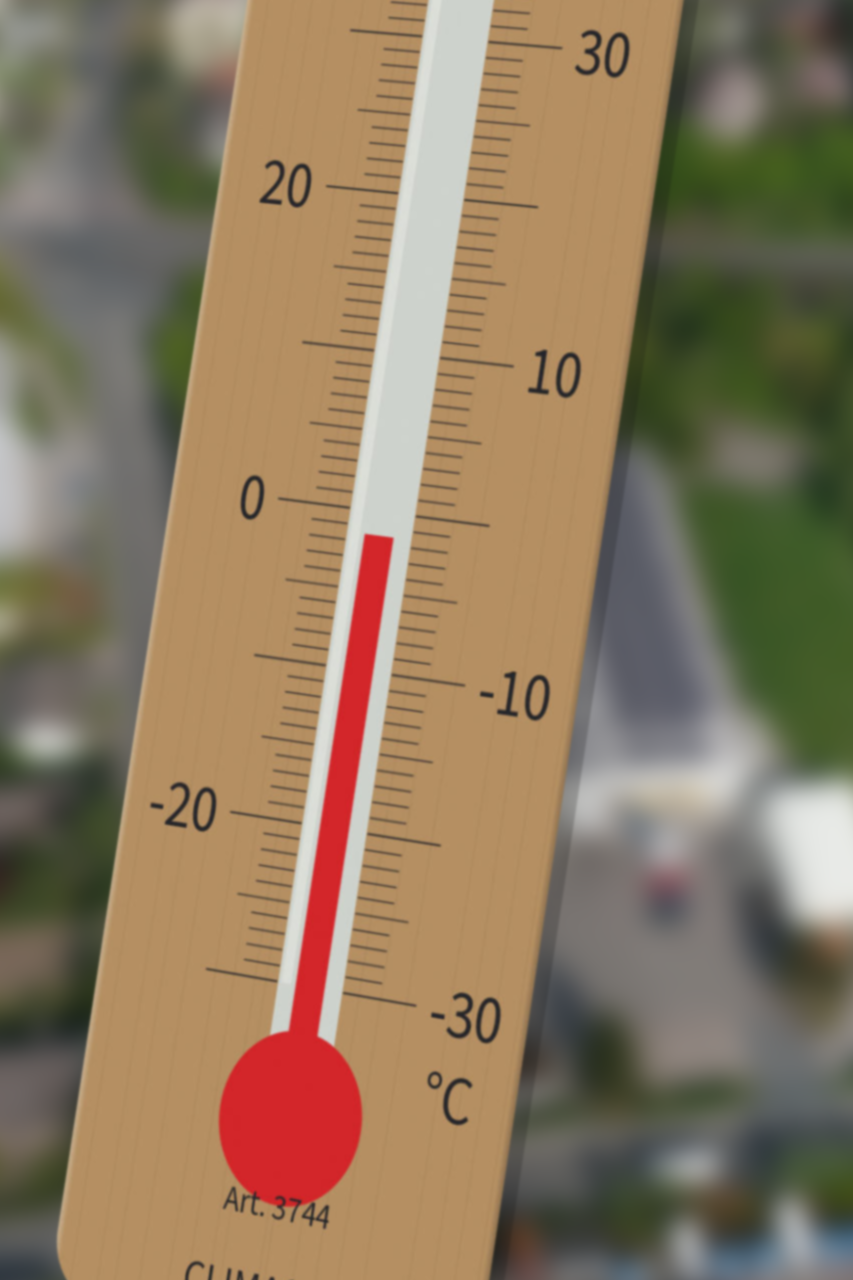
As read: **-1.5** °C
